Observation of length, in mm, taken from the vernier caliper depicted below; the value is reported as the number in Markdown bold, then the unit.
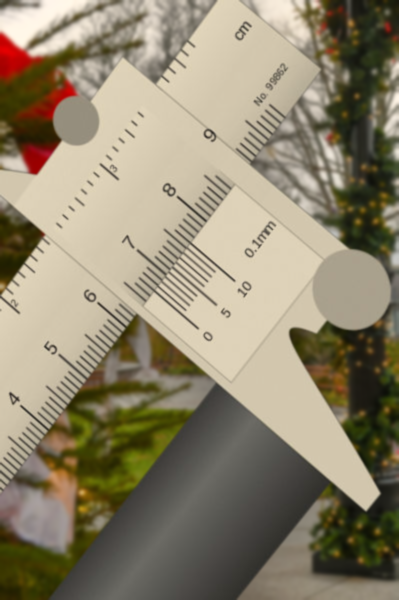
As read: **67.0** mm
